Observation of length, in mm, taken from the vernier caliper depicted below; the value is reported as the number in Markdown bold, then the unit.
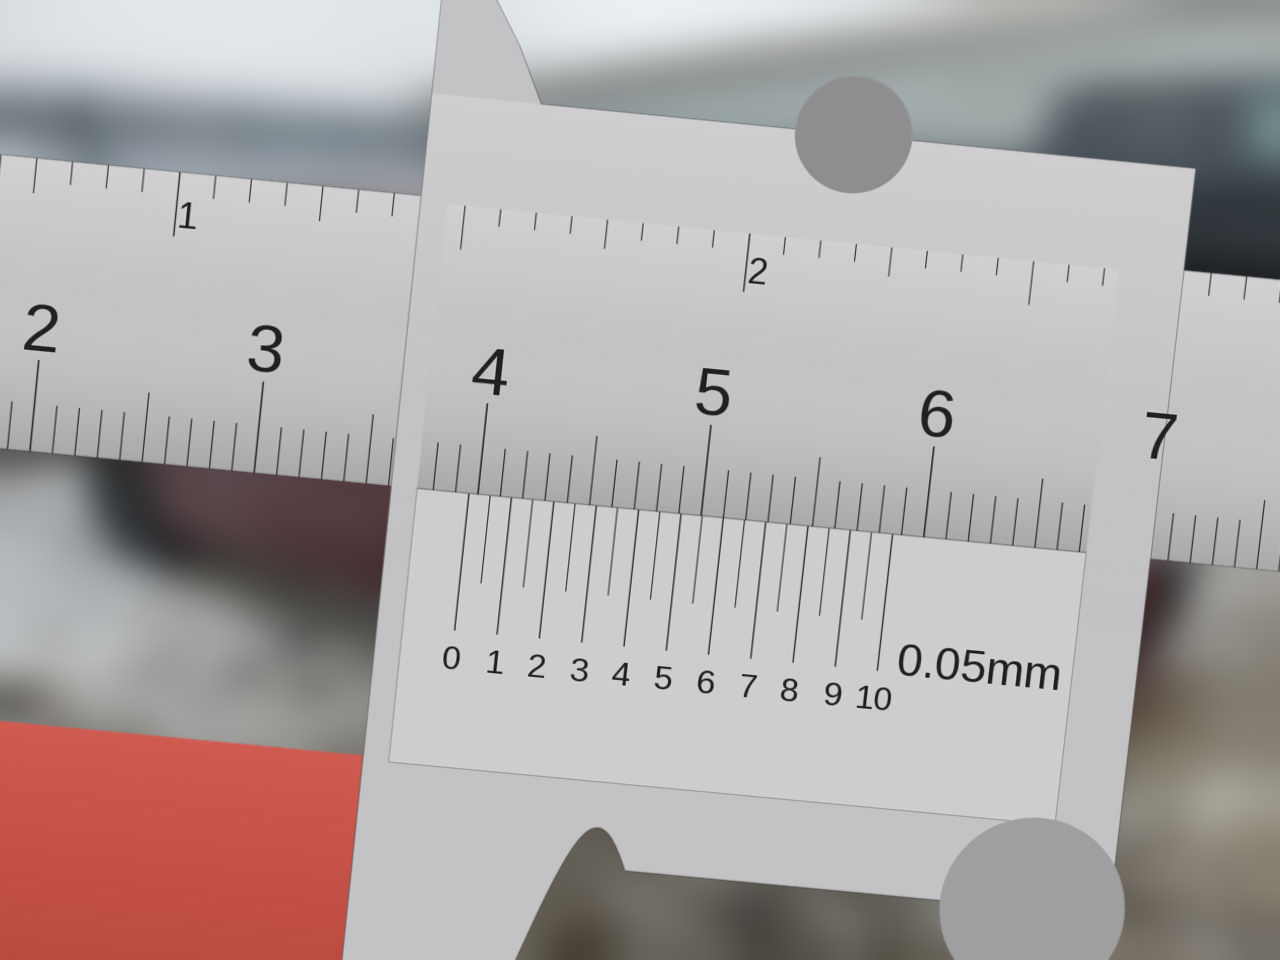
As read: **39.6** mm
